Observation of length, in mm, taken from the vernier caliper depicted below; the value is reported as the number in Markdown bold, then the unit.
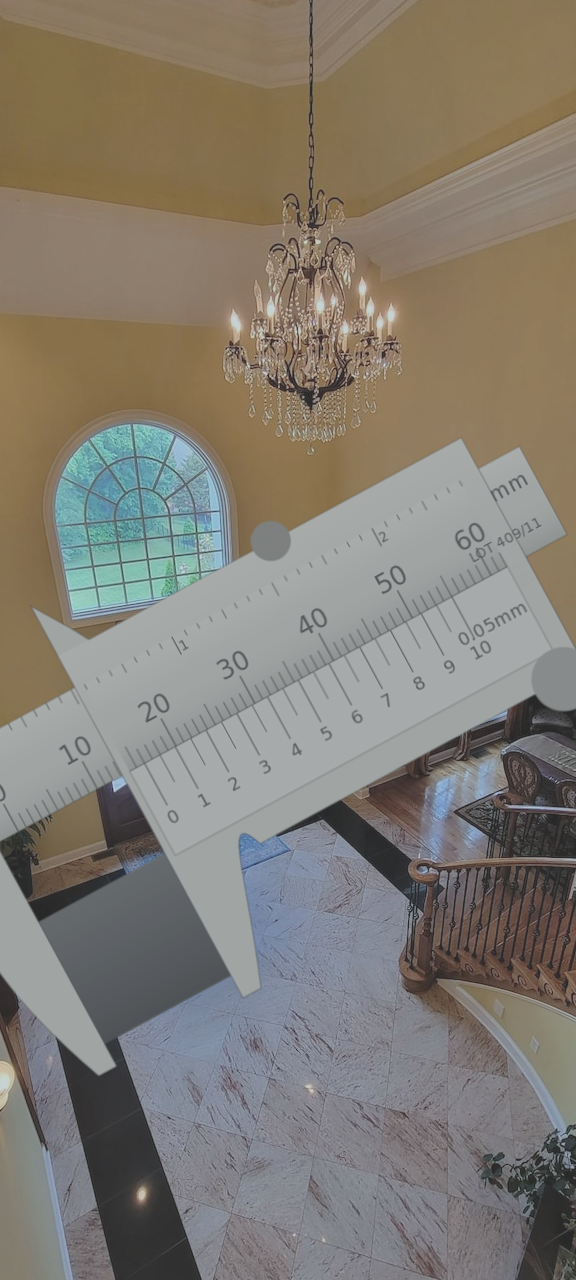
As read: **16.0** mm
